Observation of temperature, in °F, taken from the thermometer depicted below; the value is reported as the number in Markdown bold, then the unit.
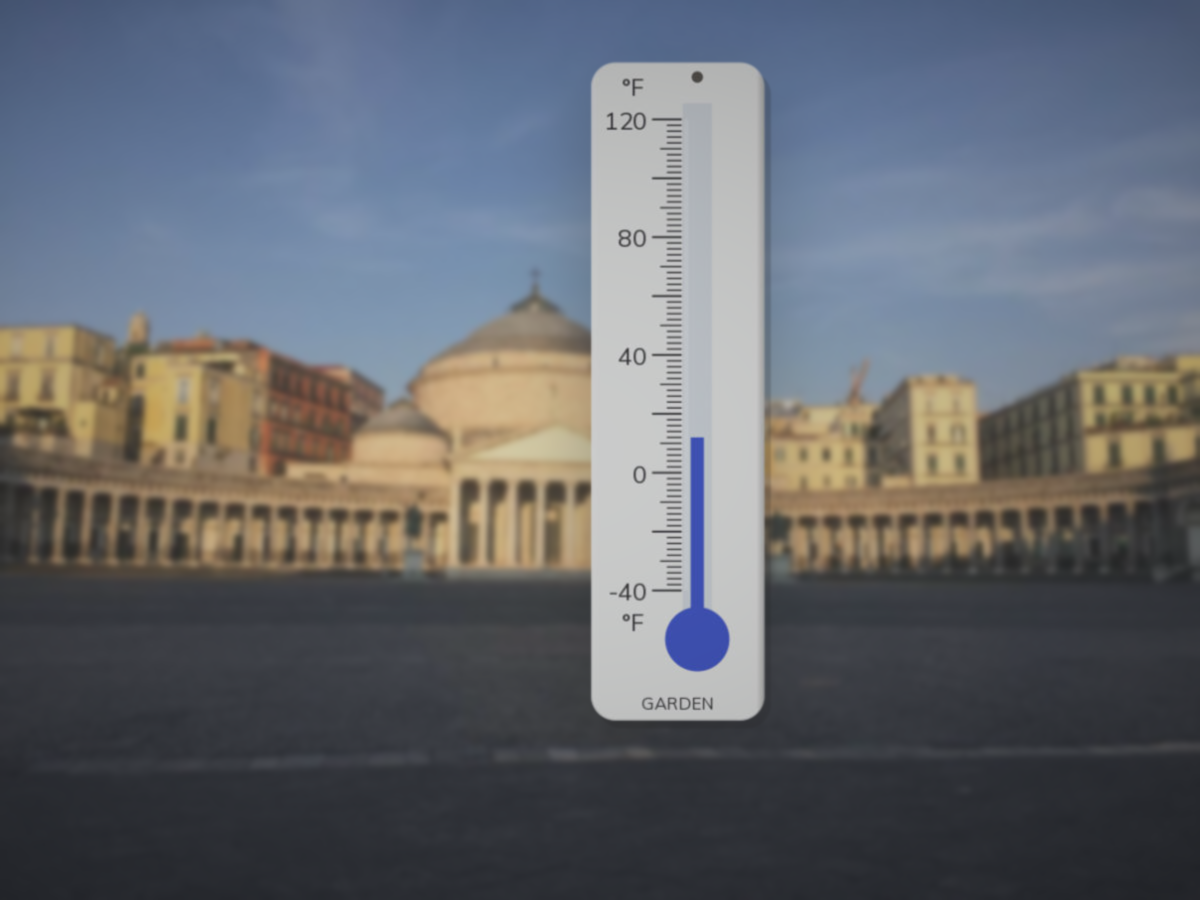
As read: **12** °F
